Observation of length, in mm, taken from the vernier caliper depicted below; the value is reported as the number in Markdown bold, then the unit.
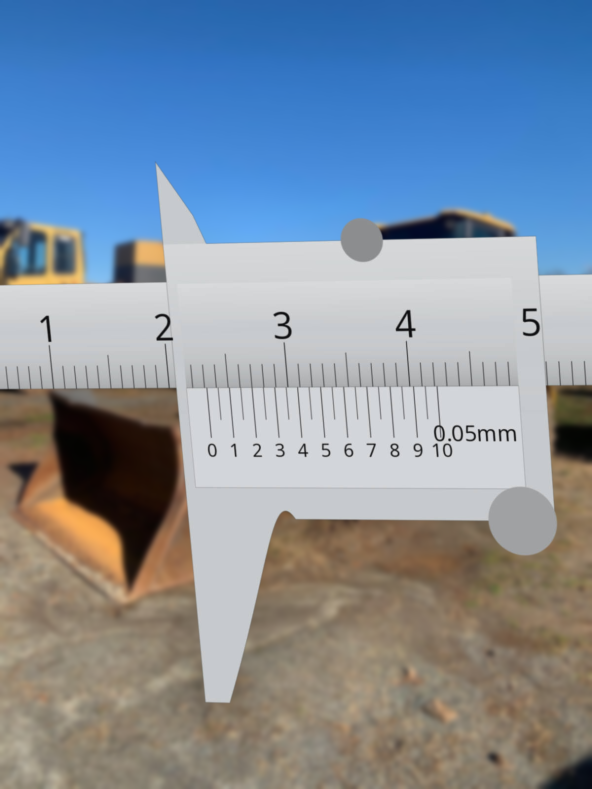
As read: **23.2** mm
